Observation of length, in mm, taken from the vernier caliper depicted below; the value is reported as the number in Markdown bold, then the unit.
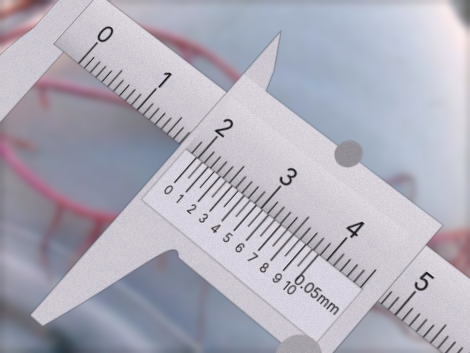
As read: **19.8** mm
